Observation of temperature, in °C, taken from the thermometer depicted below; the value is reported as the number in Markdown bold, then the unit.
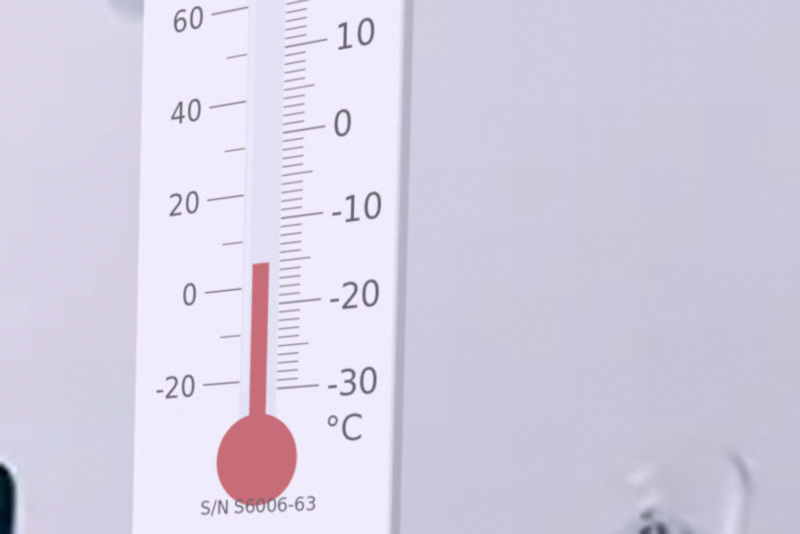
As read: **-15** °C
